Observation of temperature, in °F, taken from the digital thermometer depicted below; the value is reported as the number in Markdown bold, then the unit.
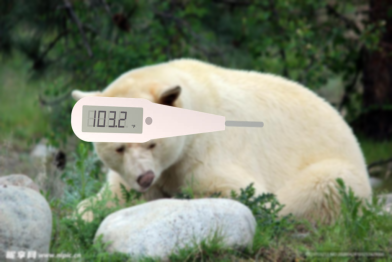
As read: **103.2** °F
